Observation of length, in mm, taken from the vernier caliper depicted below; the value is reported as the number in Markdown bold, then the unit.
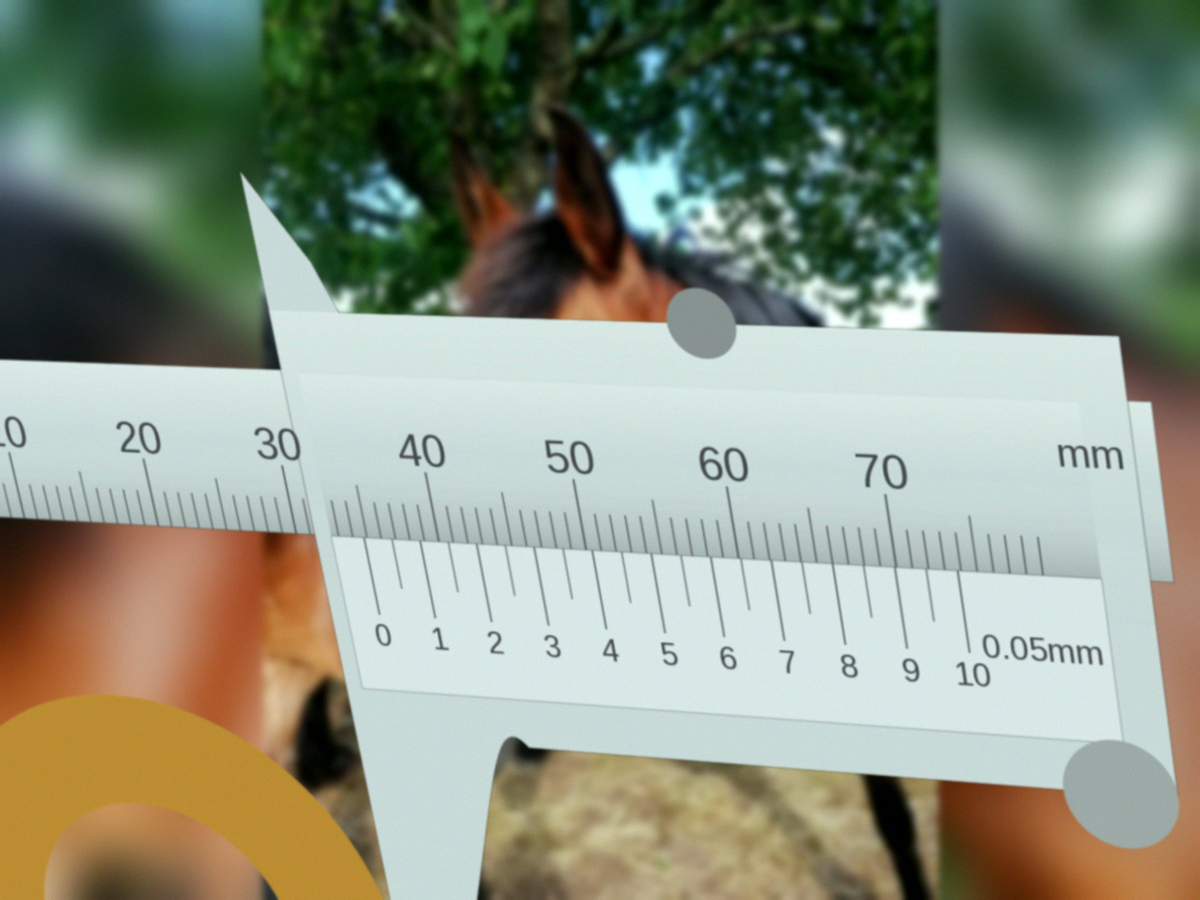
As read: **34.8** mm
